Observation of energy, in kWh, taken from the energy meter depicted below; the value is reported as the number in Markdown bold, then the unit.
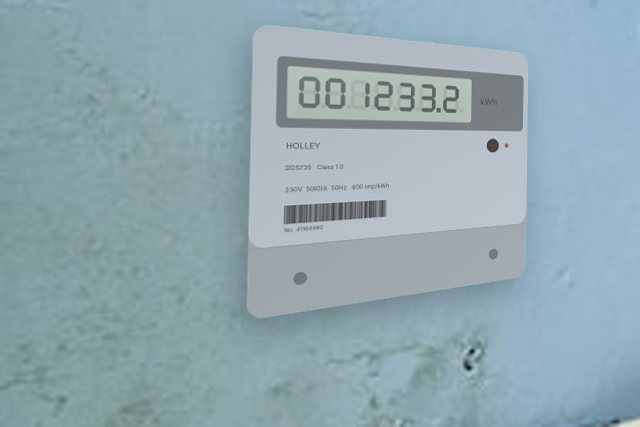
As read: **1233.2** kWh
